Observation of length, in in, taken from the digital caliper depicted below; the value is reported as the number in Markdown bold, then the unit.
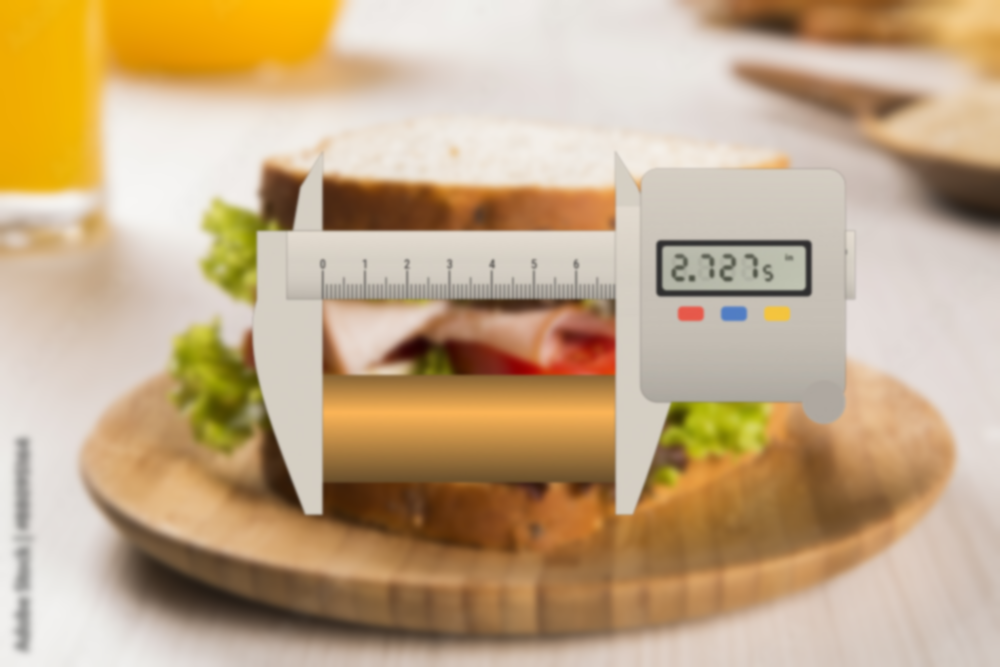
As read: **2.7275** in
